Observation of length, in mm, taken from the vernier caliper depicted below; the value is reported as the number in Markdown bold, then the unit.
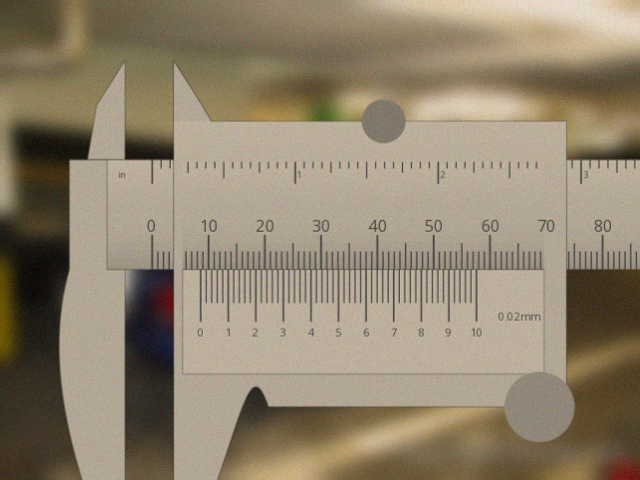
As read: **8.6** mm
